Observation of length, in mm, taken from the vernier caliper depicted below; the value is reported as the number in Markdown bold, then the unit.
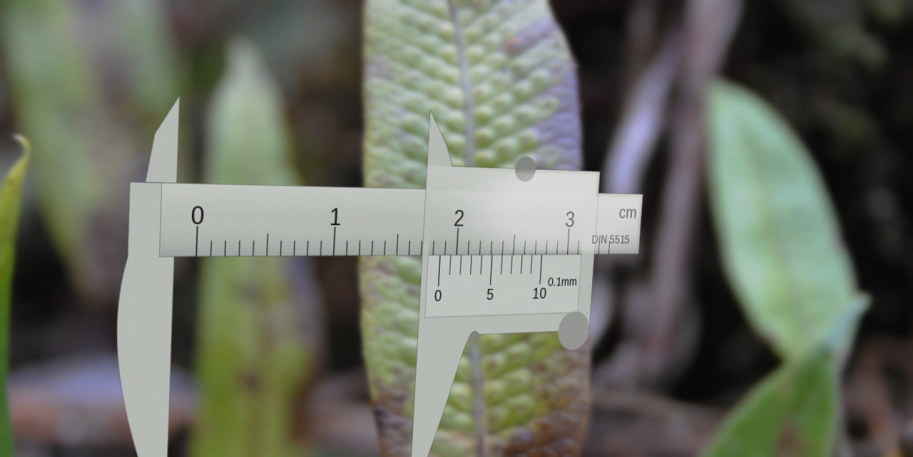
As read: **18.6** mm
